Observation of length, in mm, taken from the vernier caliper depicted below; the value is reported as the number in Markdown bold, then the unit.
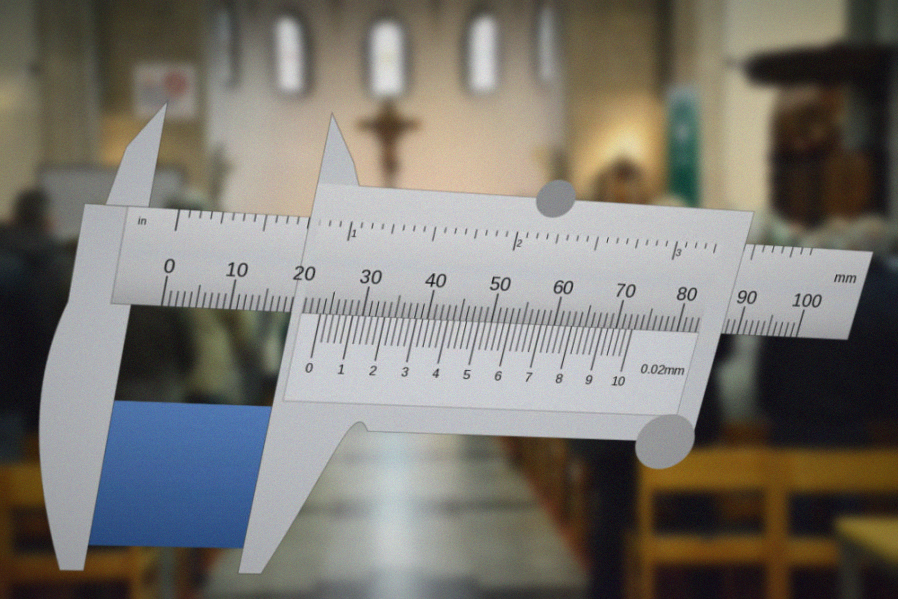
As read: **23.6** mm
